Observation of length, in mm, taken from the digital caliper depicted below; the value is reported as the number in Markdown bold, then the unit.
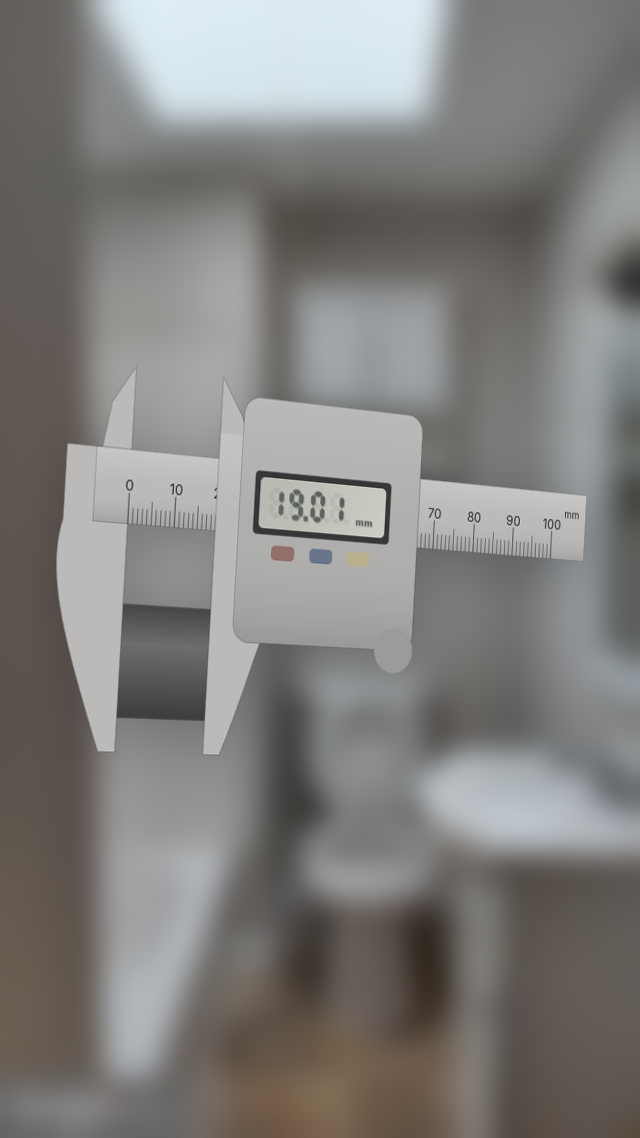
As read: **19.01** mm
